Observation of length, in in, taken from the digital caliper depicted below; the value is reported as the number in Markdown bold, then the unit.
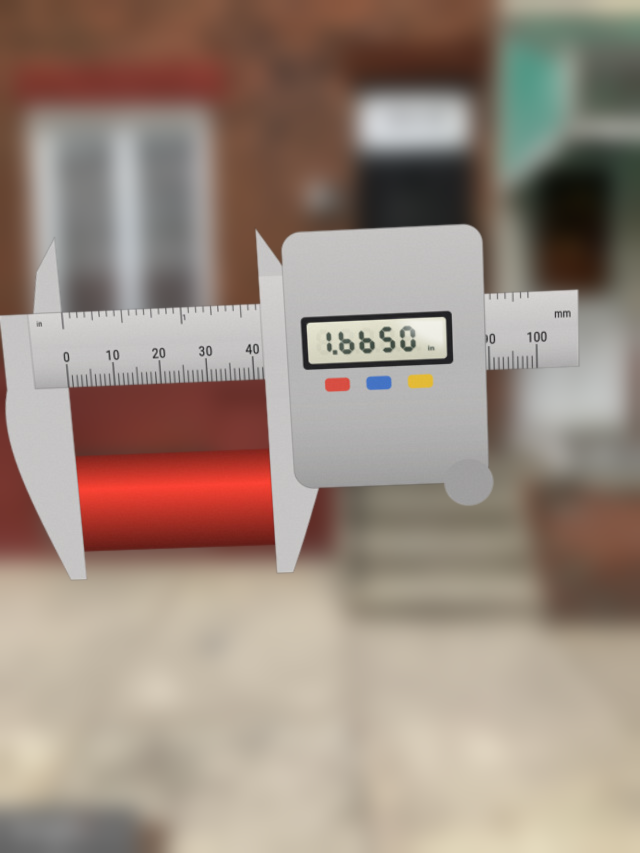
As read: **1.6650** in
